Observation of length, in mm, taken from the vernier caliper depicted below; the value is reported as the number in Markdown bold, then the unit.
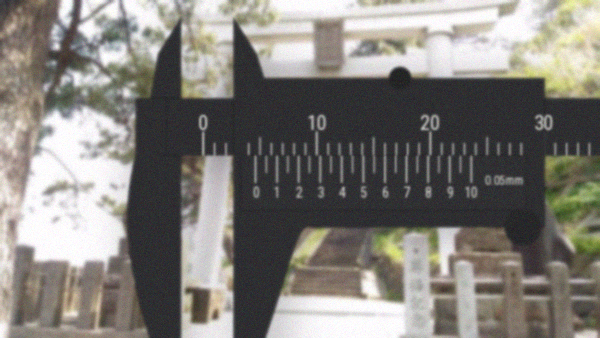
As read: **4.6** mm
